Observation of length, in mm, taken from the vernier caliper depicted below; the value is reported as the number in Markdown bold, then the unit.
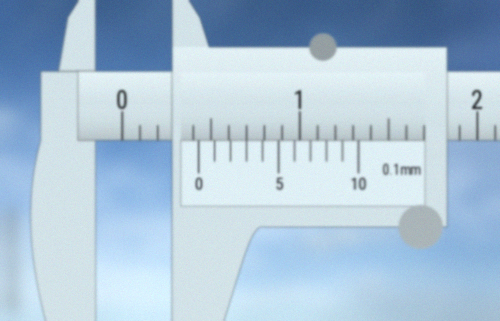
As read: **4.3** mm
